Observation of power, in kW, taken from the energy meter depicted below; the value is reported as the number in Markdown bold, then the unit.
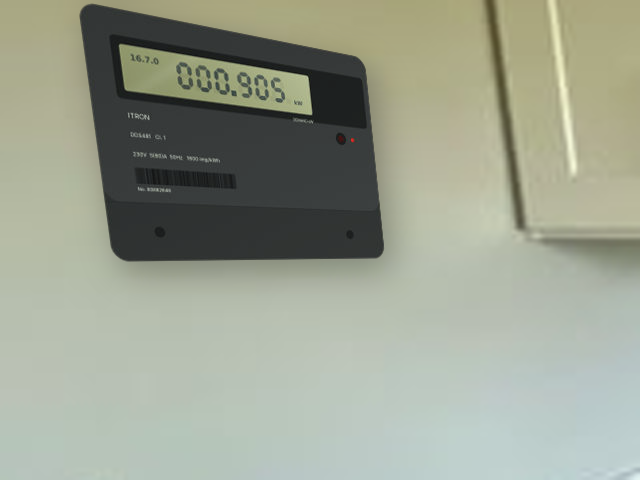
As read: **0.905** kW
